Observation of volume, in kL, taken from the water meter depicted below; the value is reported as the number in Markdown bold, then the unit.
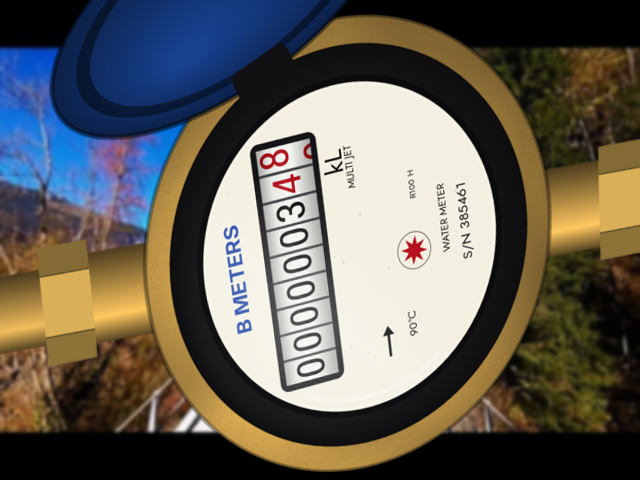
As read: **3.48** kL
